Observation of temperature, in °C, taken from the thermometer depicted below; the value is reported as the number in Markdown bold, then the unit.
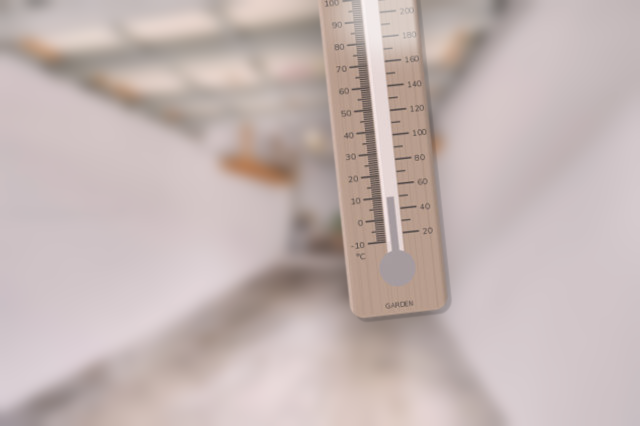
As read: **10** °C
